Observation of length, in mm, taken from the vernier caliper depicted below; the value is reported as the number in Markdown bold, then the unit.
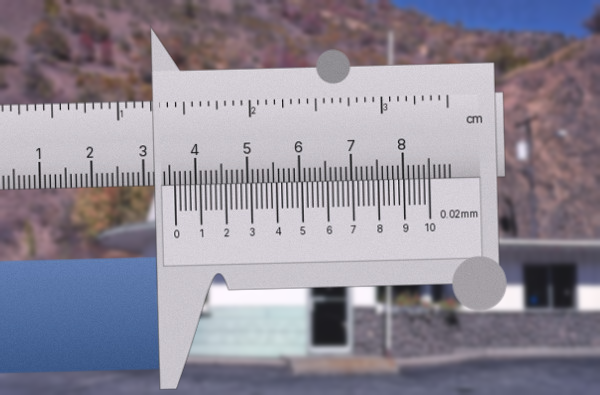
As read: **36.0** mm
